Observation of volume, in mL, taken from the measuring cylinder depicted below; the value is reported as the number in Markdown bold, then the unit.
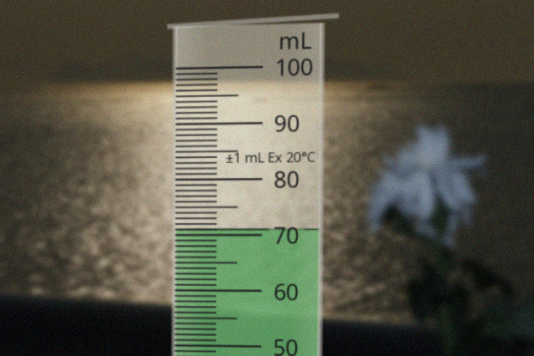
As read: **71** mL
